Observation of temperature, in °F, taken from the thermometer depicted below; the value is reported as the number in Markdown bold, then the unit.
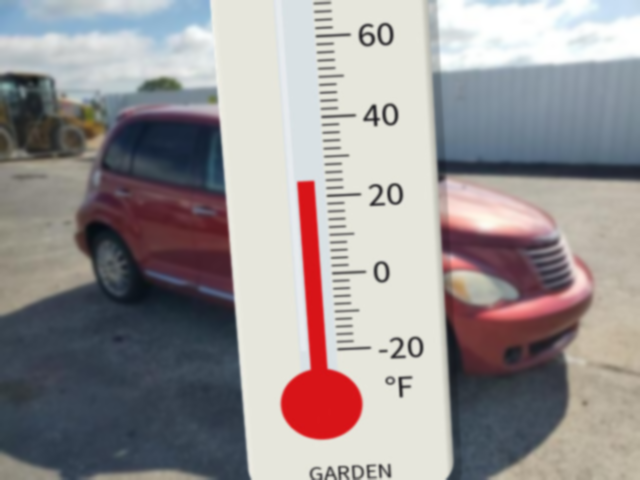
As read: **24** °F
